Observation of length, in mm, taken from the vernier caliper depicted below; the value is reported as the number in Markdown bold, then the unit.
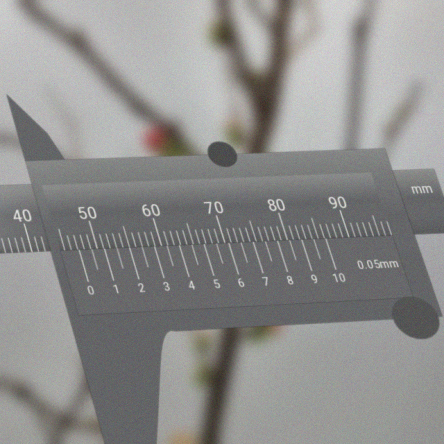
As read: **47.2** mm
